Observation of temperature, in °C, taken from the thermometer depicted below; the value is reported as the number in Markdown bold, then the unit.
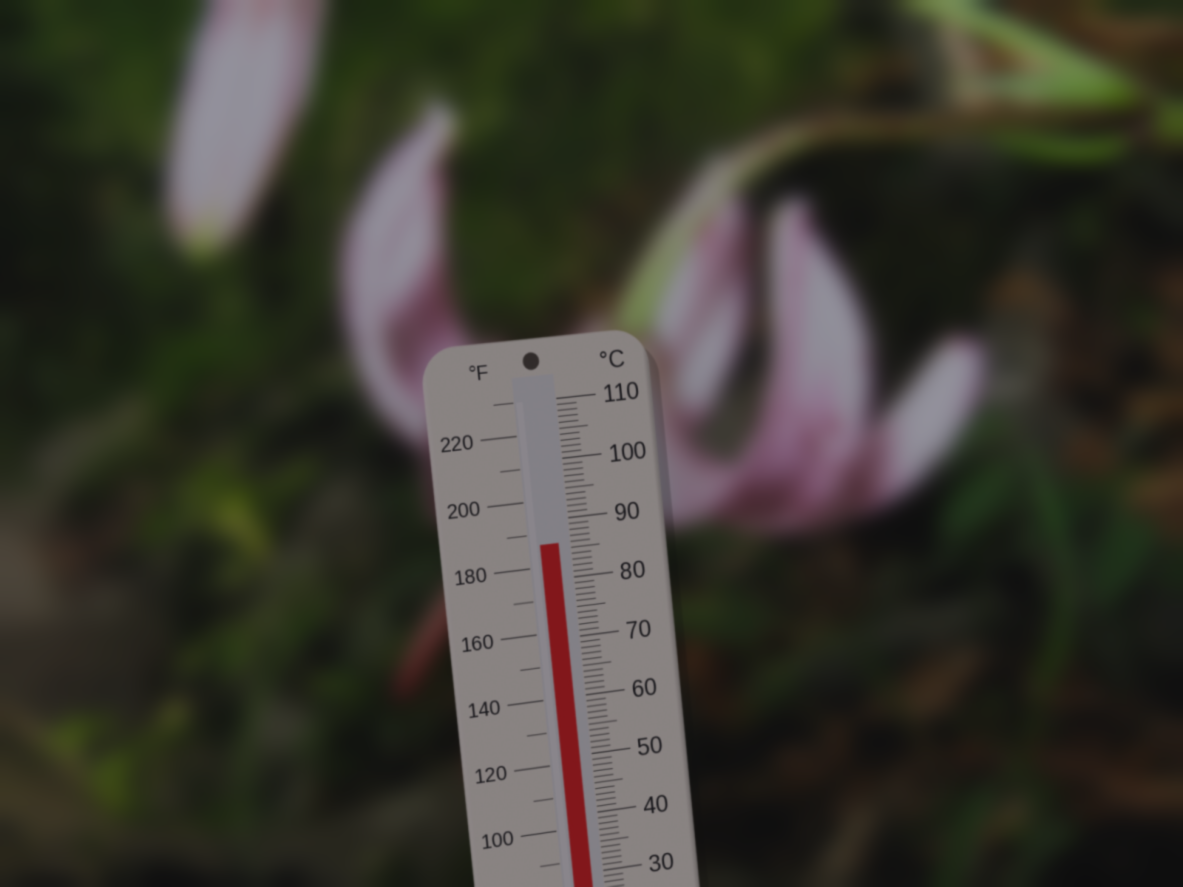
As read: **86** °C
